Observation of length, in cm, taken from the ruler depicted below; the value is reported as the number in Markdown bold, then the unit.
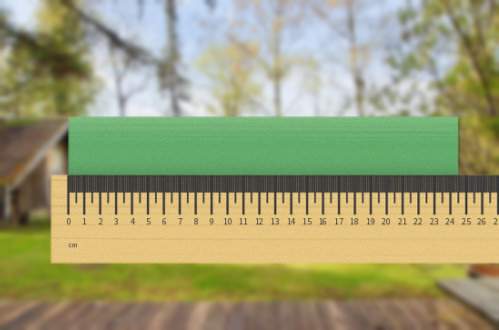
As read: **24.5** cm
